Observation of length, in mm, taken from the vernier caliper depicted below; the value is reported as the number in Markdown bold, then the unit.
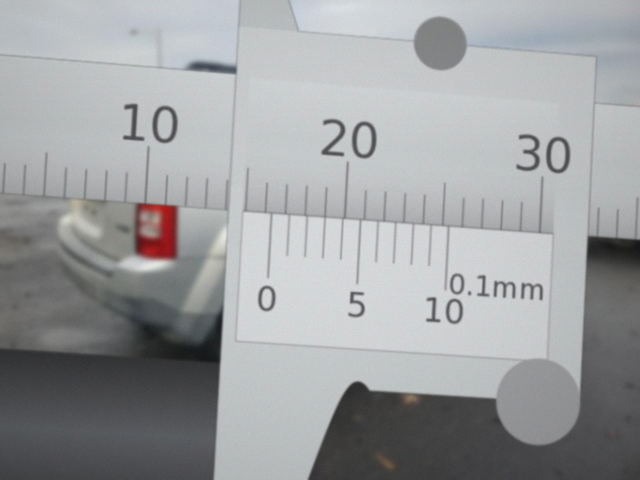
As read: **16.3** mm
